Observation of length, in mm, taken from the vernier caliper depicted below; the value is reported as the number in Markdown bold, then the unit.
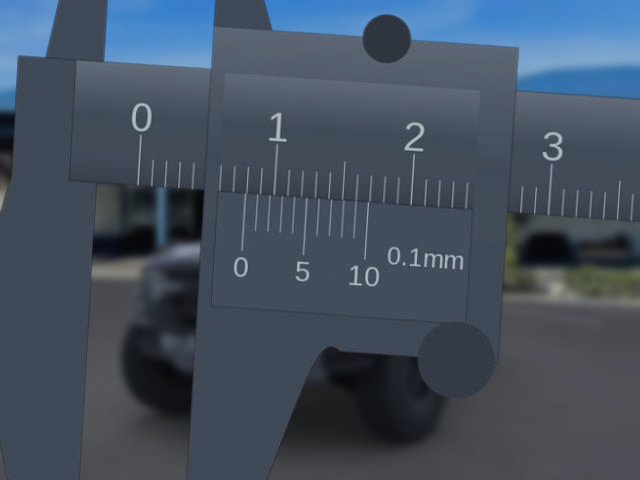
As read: **7.9** mm
